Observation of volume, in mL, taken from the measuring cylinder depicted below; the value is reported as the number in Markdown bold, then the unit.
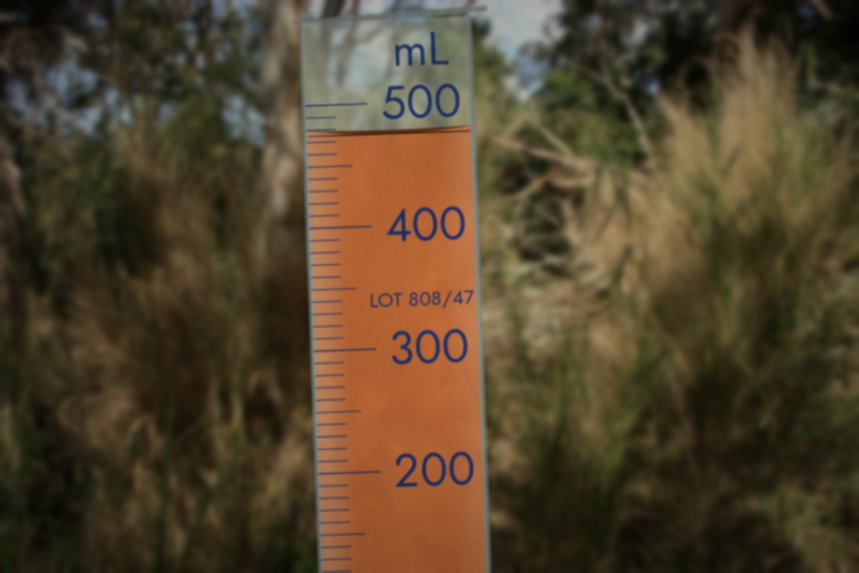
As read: **475** mL
